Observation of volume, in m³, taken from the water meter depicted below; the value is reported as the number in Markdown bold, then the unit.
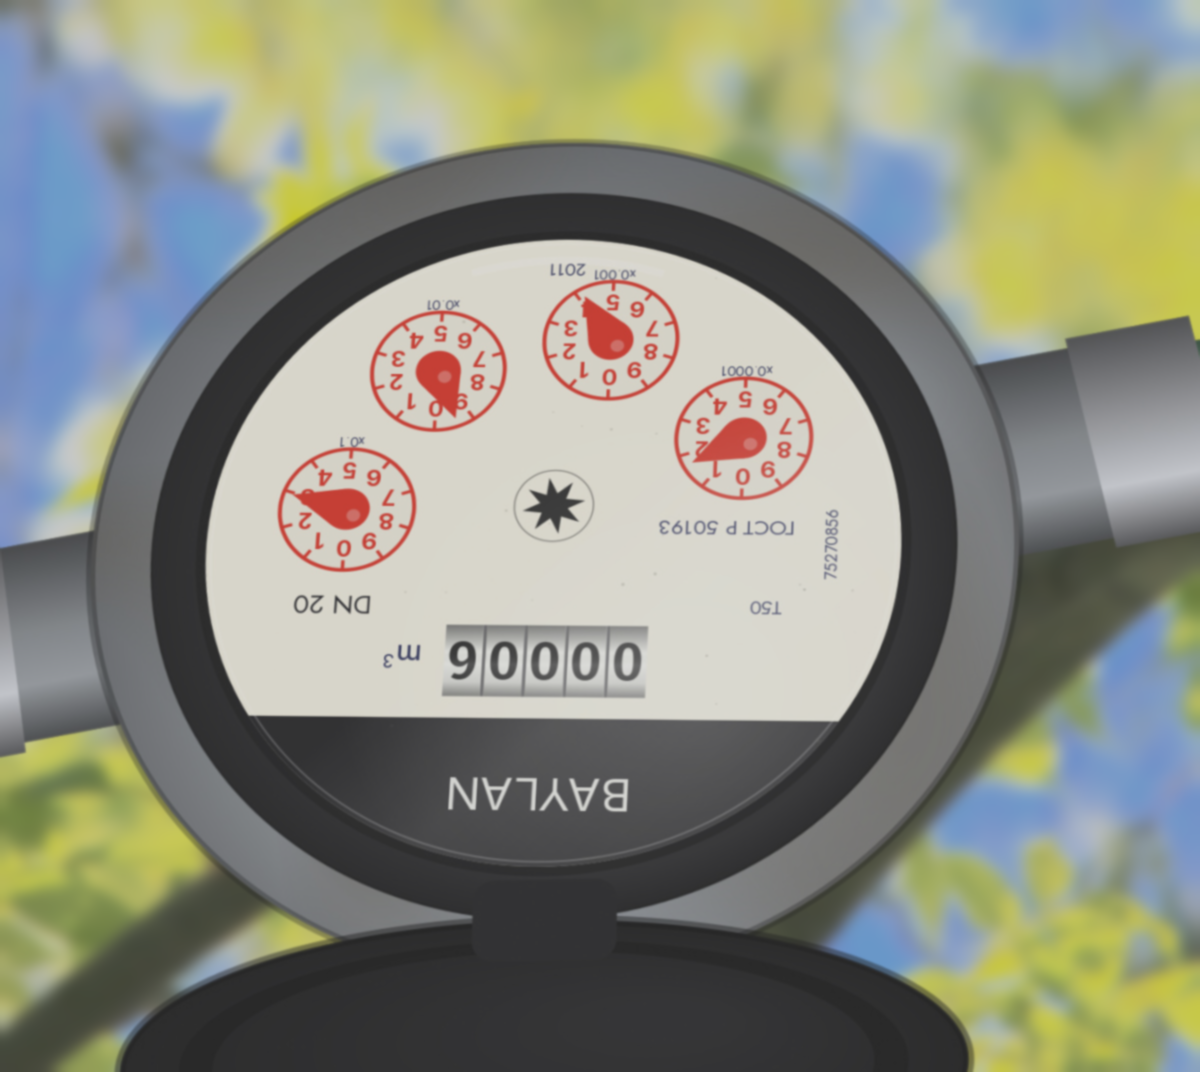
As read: **6.2941** m³
